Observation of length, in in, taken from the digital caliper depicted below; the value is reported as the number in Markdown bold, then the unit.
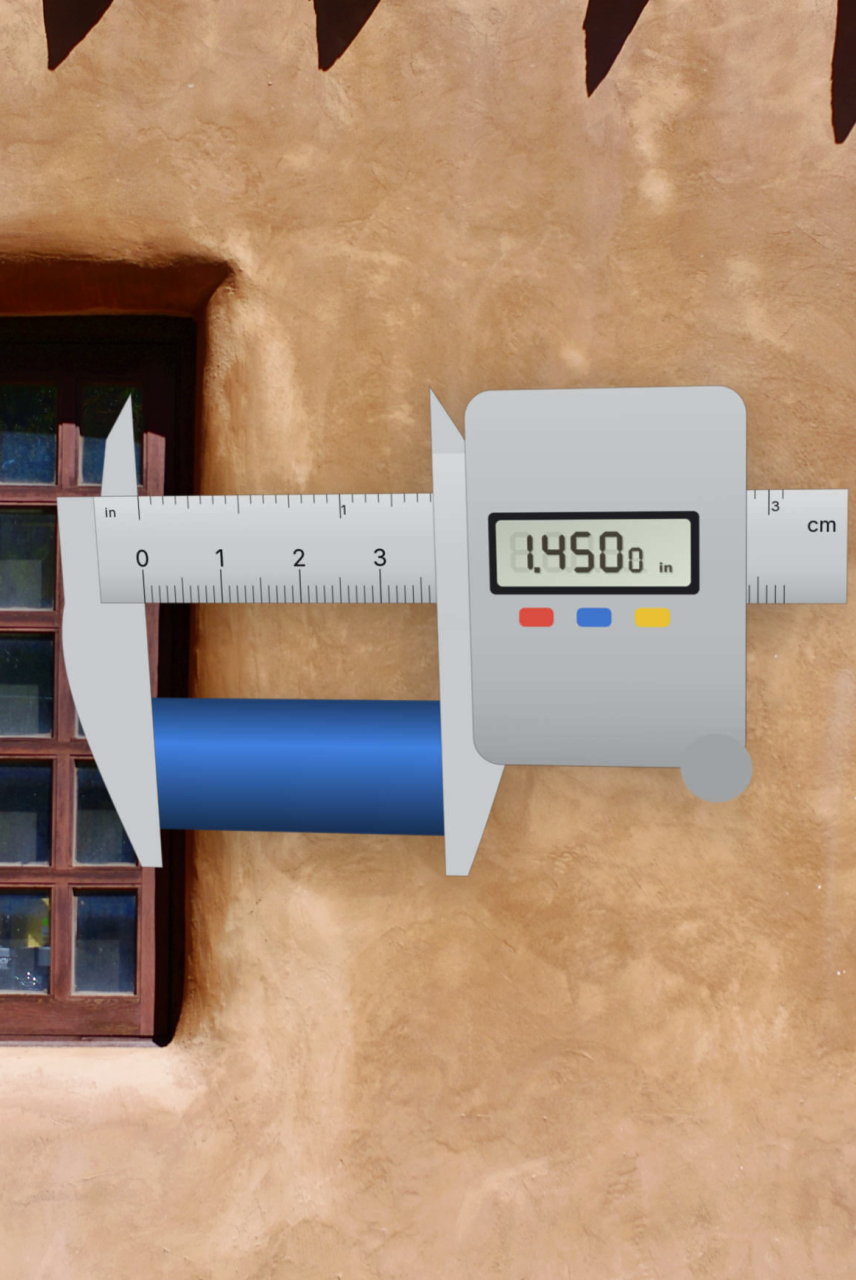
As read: **1.4500** in
